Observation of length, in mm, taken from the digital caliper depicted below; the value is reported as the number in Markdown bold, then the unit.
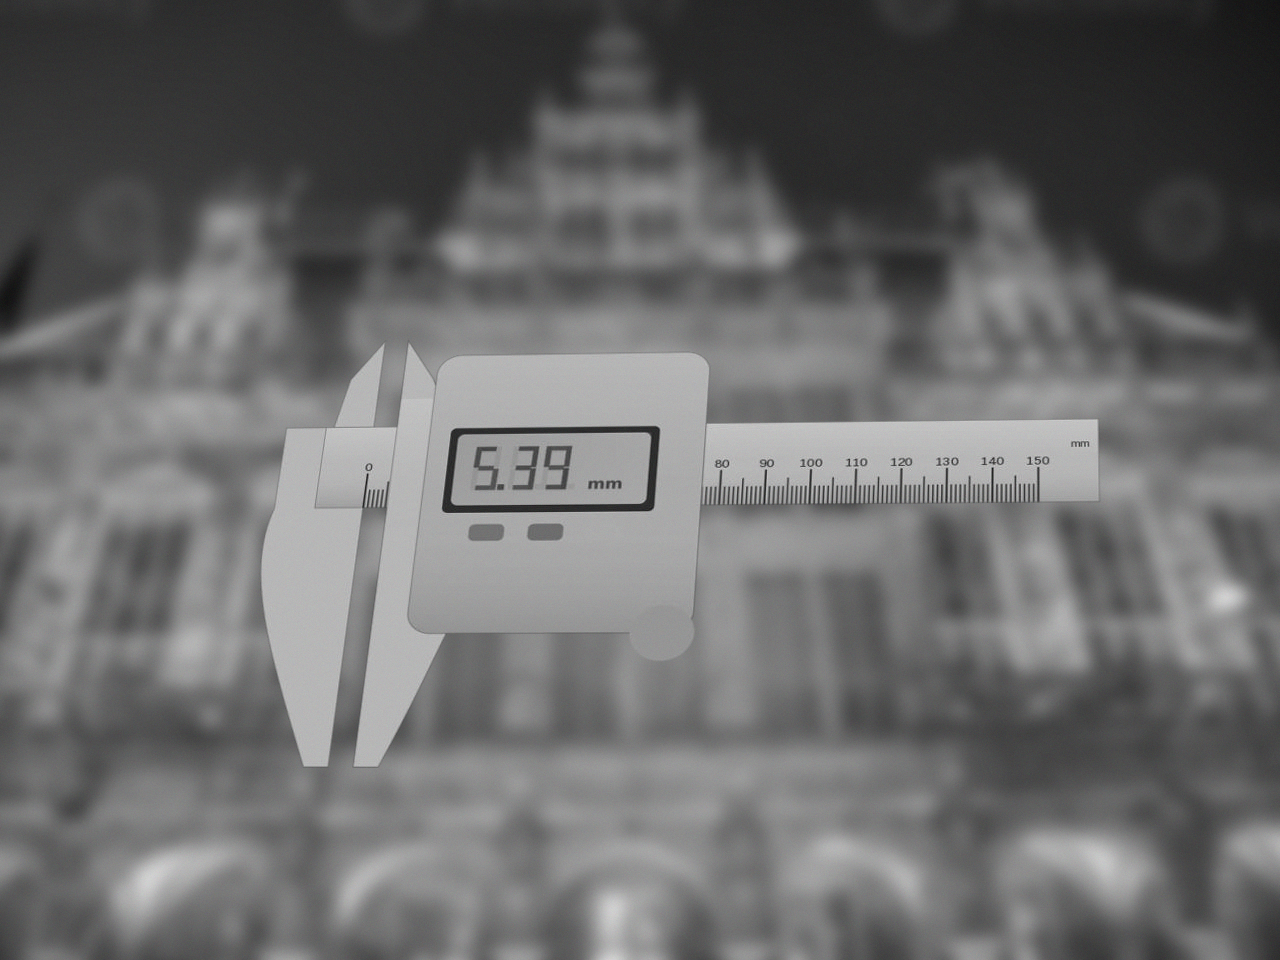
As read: **5.39** mm
